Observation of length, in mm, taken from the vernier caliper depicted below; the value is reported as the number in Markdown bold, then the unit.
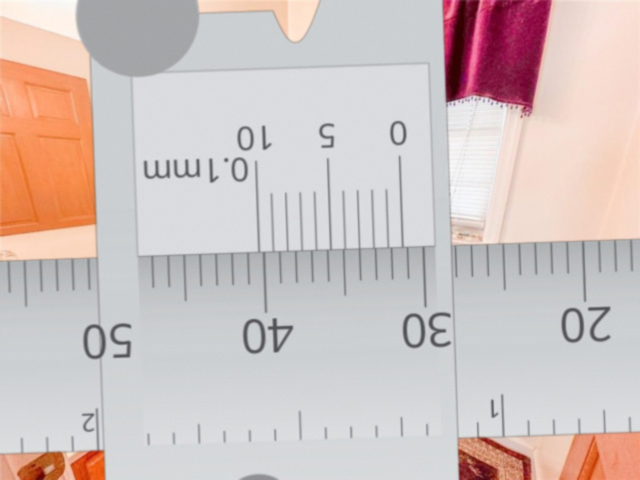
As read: **31.3** mm
